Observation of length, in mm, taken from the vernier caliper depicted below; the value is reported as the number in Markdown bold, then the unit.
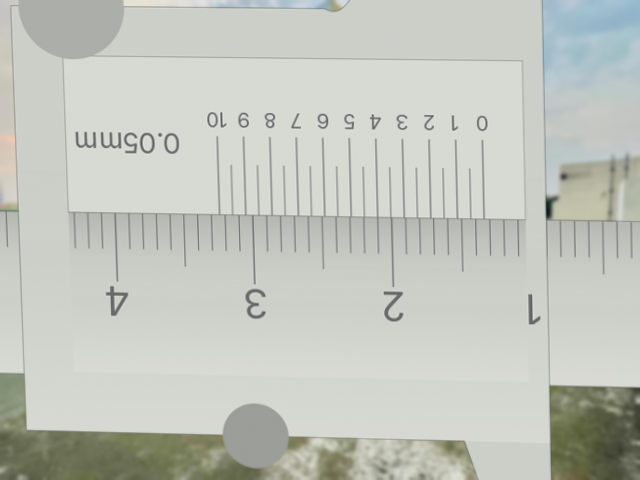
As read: **13.4** mm
